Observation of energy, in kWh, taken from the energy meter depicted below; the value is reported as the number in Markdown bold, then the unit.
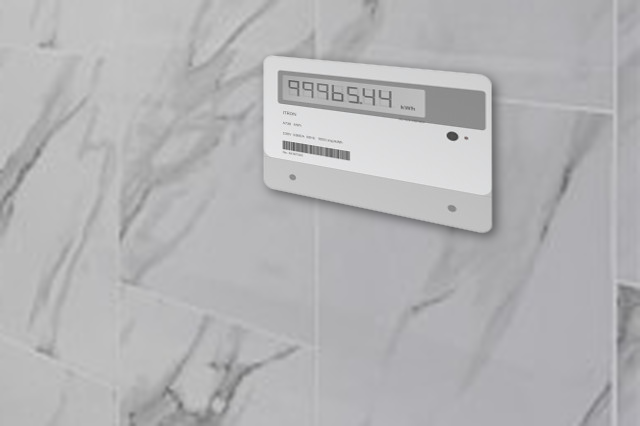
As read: **99965.44** kWh
